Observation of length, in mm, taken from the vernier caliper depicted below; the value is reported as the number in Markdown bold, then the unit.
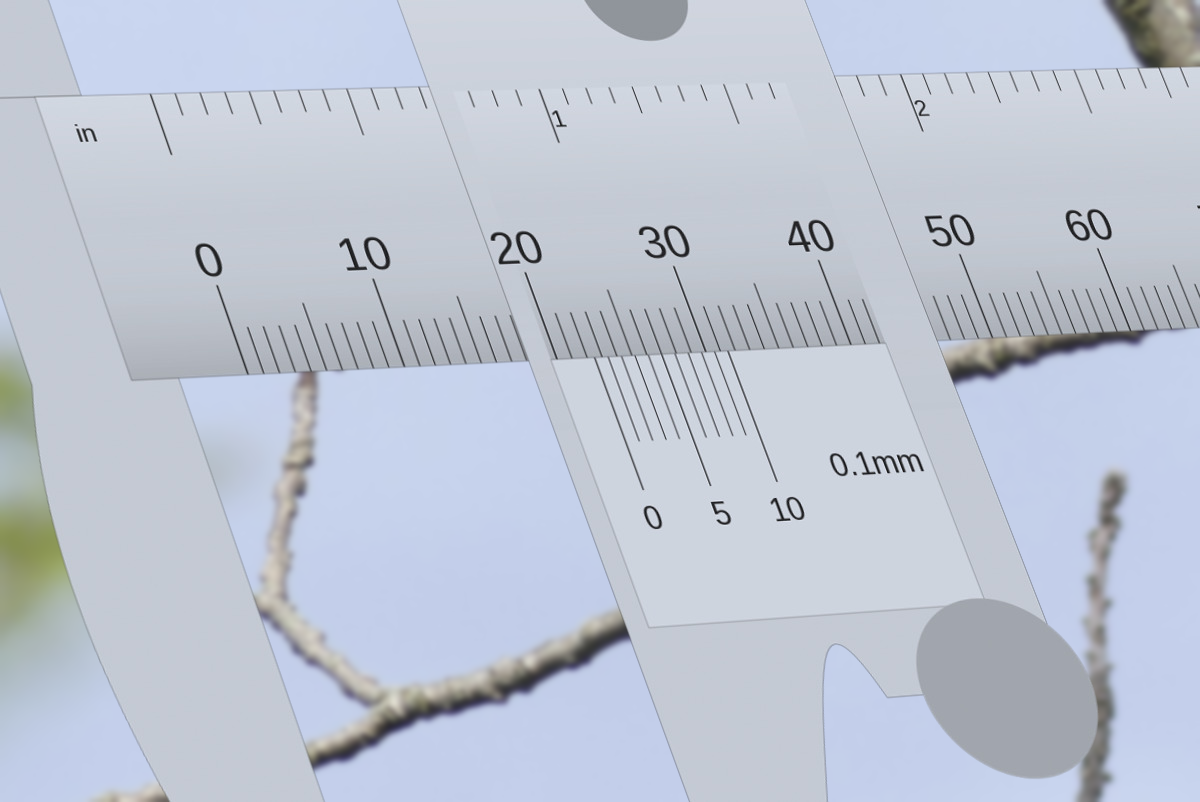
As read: **22.5** mm
